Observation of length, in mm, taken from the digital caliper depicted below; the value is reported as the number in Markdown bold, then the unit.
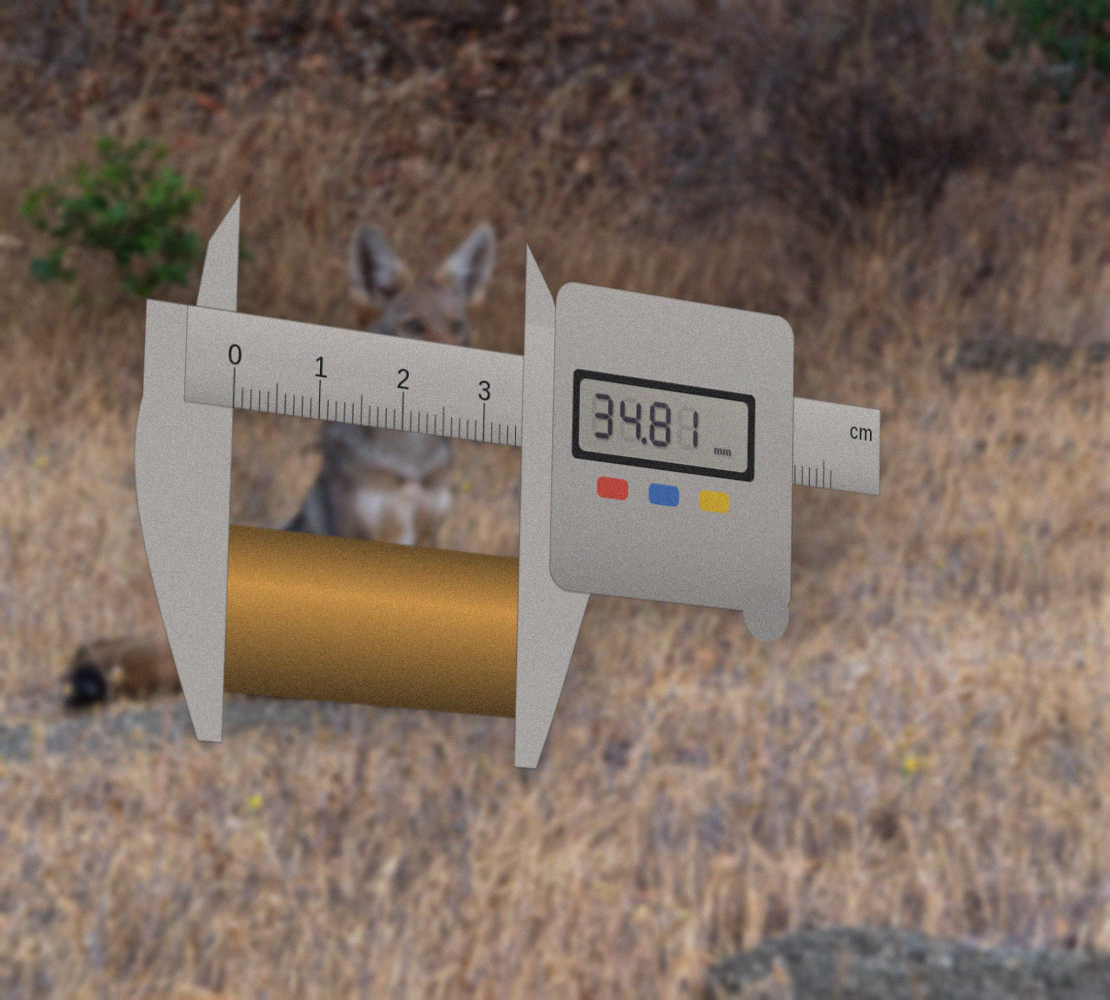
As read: **34.81** mm
